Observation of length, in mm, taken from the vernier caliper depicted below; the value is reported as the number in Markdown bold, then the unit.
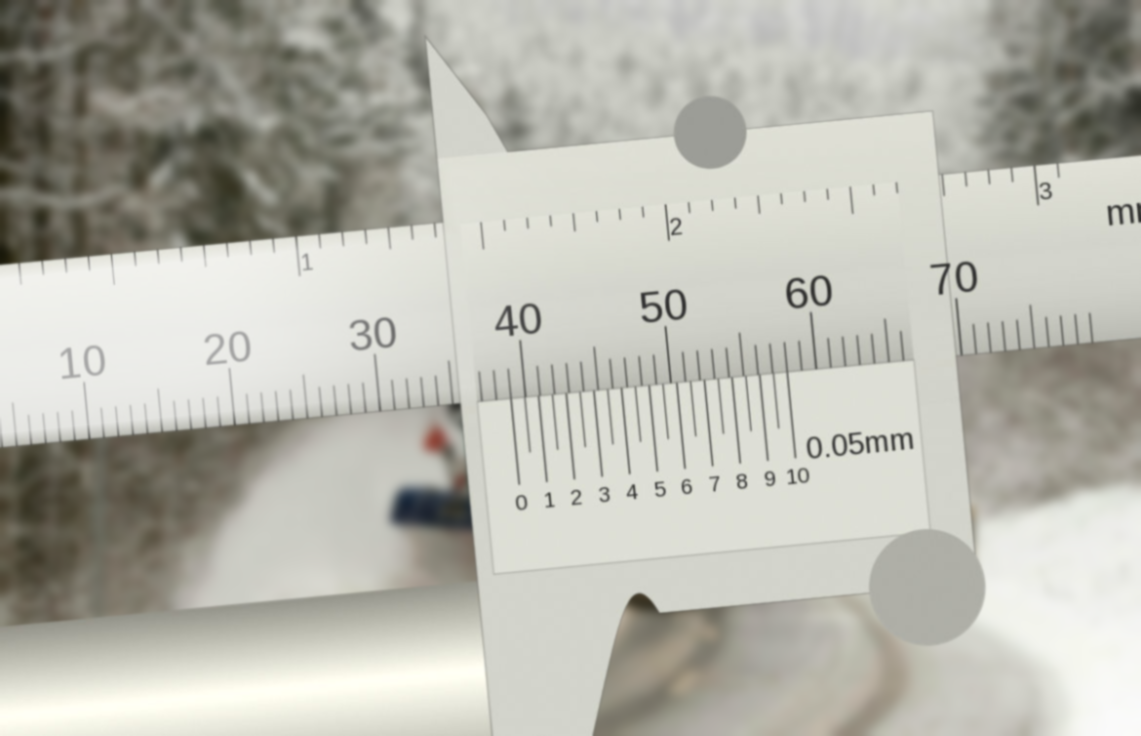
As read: **39.0** mm
